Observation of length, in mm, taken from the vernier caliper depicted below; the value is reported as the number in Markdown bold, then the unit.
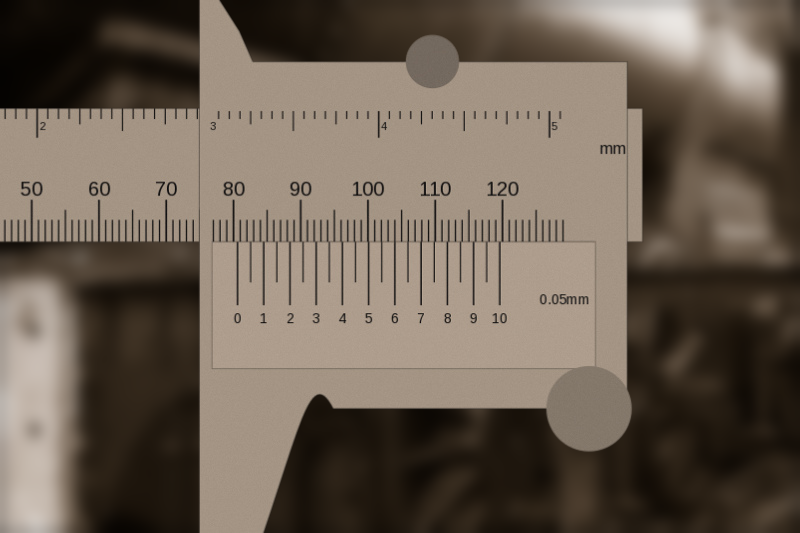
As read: **80.6** mm
